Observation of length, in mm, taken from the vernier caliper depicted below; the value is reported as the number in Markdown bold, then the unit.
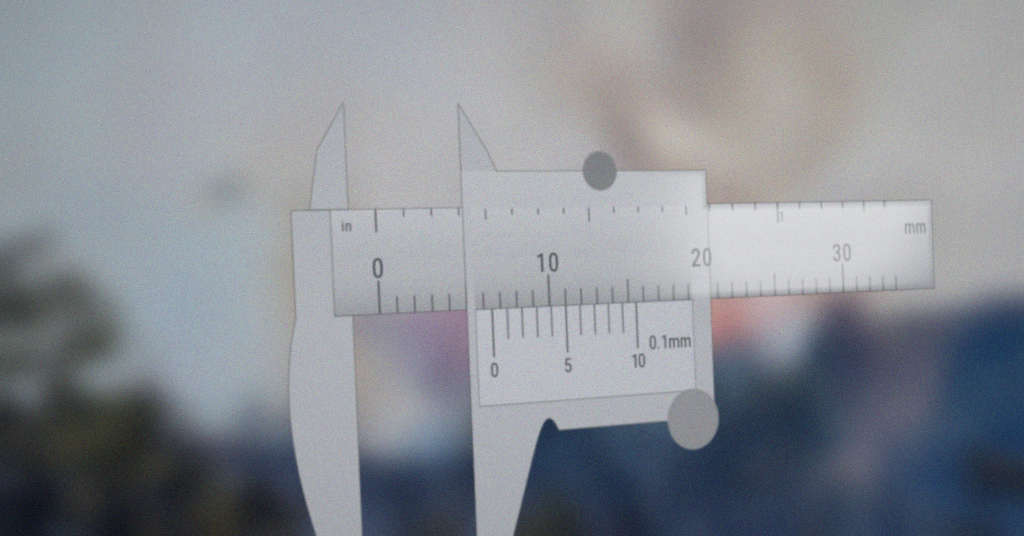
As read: **6.5** mm
